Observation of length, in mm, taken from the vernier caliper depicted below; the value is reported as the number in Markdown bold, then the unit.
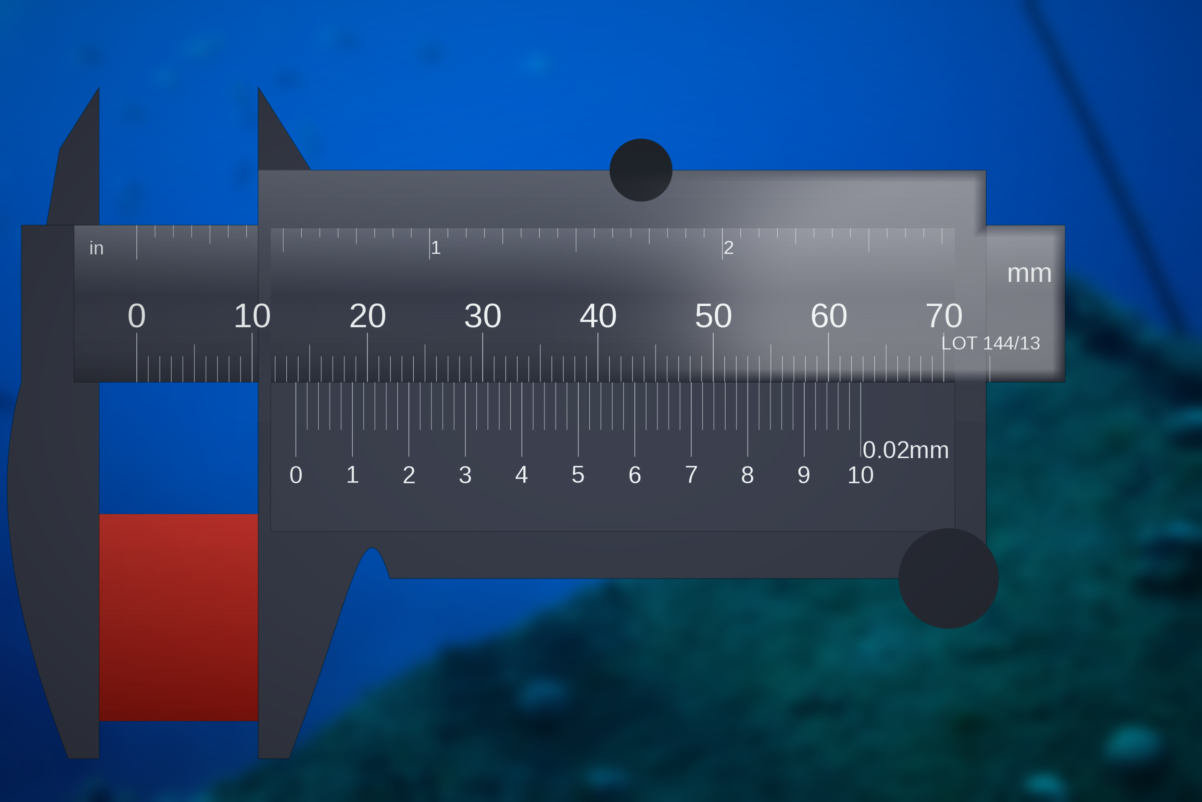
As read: **13.8** mm
